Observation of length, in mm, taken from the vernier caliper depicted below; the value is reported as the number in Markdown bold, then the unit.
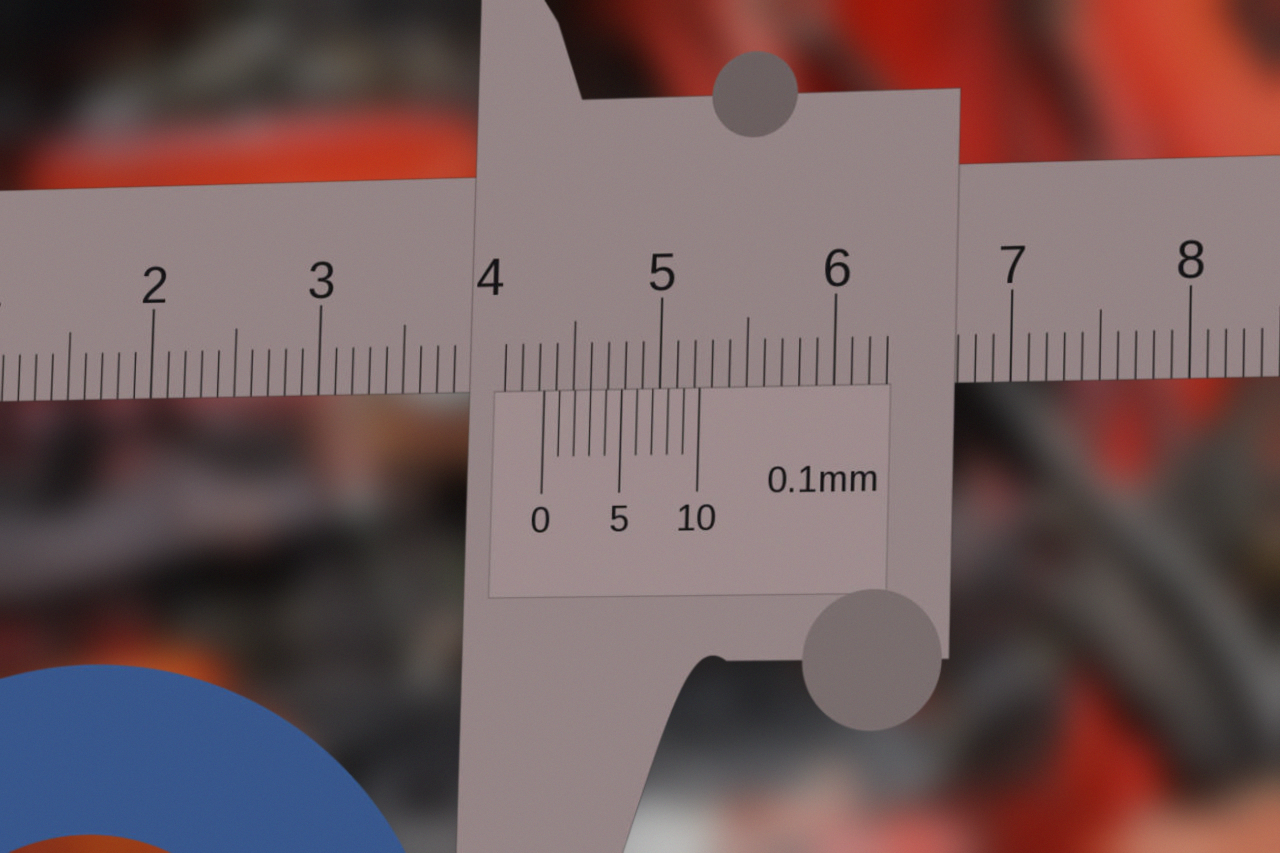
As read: **43.3** mm
